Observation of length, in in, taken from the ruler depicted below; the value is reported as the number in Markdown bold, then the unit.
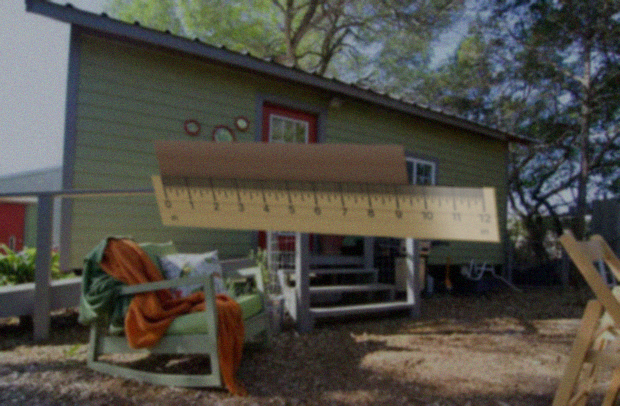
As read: **9.5** in
